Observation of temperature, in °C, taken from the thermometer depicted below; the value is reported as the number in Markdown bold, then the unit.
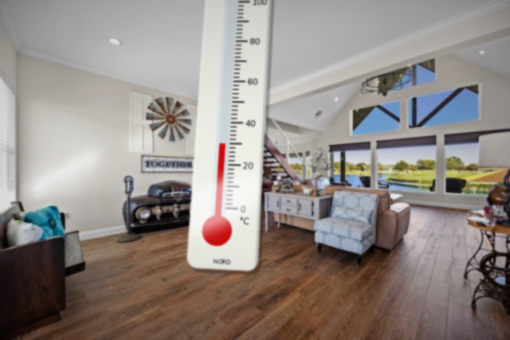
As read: **30** °C
